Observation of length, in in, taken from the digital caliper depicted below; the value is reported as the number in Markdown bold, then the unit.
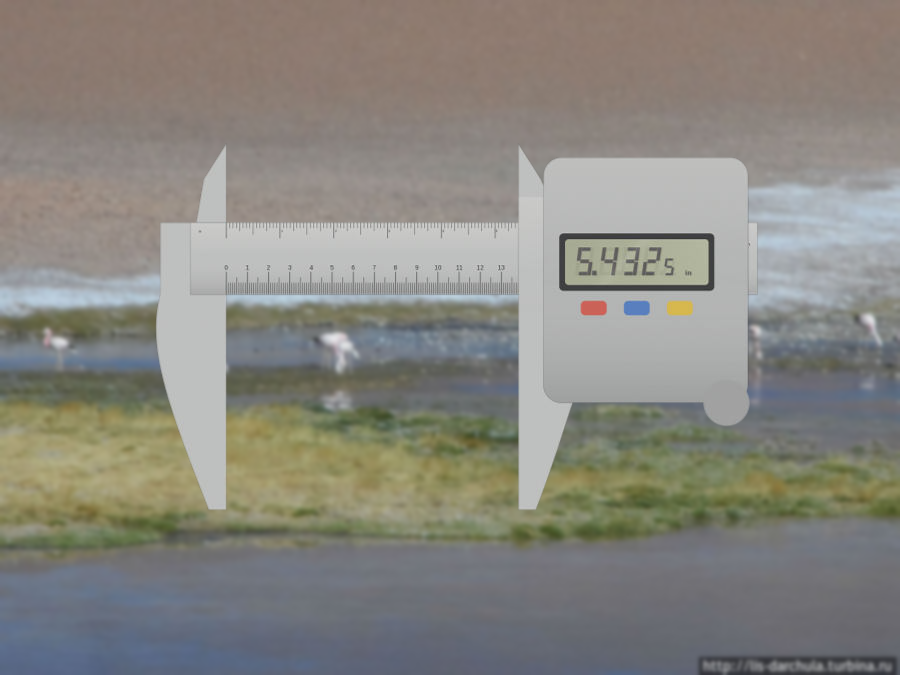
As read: **5.4325** in
